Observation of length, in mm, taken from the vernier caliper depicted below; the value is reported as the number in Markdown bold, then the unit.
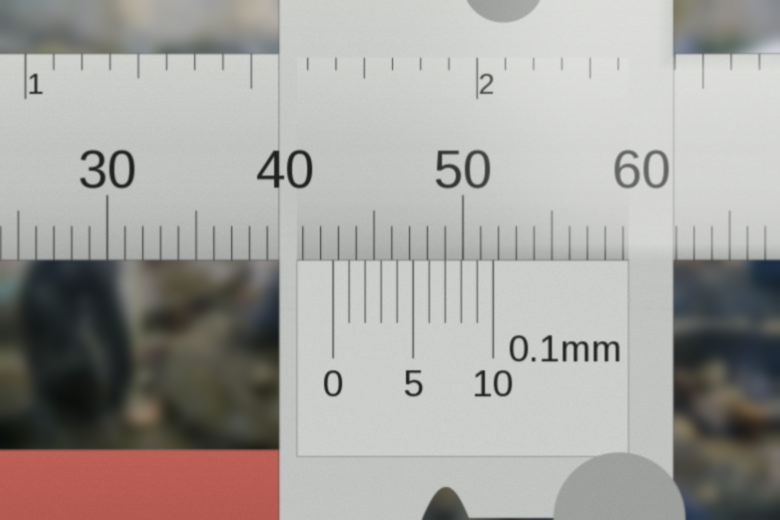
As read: **42.7** mm
